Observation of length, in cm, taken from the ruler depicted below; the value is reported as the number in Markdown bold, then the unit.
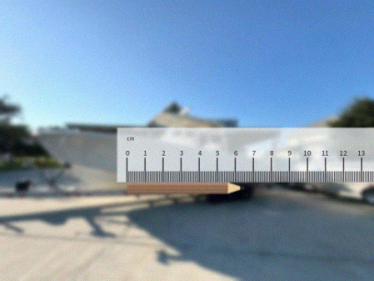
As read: **6.5** cm
